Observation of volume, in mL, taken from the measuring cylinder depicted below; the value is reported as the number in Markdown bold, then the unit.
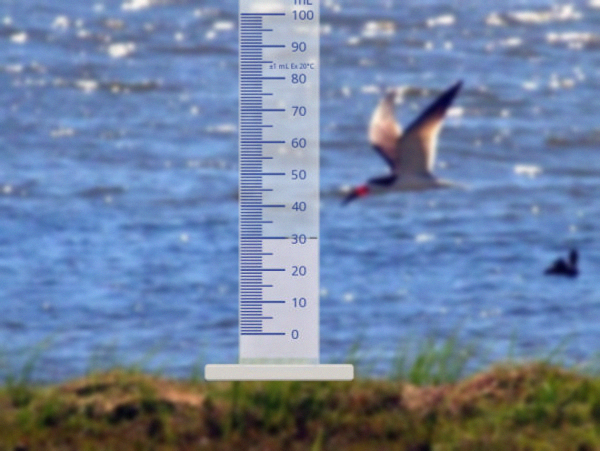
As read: **30** mL
